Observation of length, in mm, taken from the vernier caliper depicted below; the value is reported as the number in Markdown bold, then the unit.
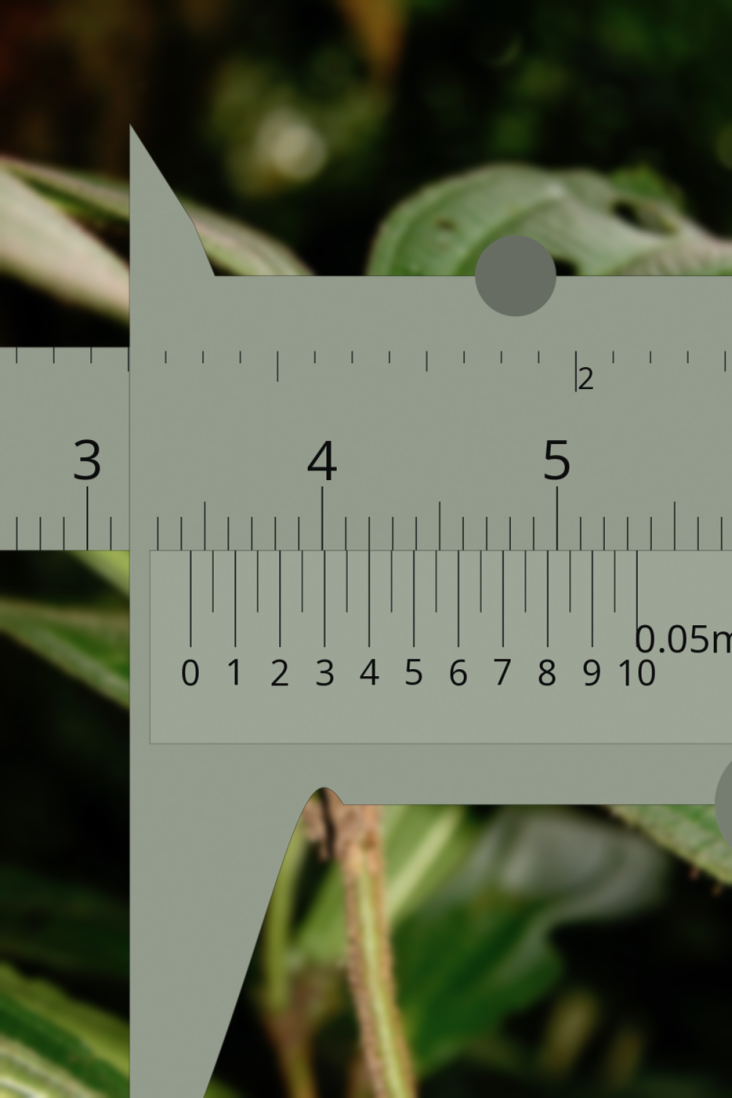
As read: **34.40** mm
